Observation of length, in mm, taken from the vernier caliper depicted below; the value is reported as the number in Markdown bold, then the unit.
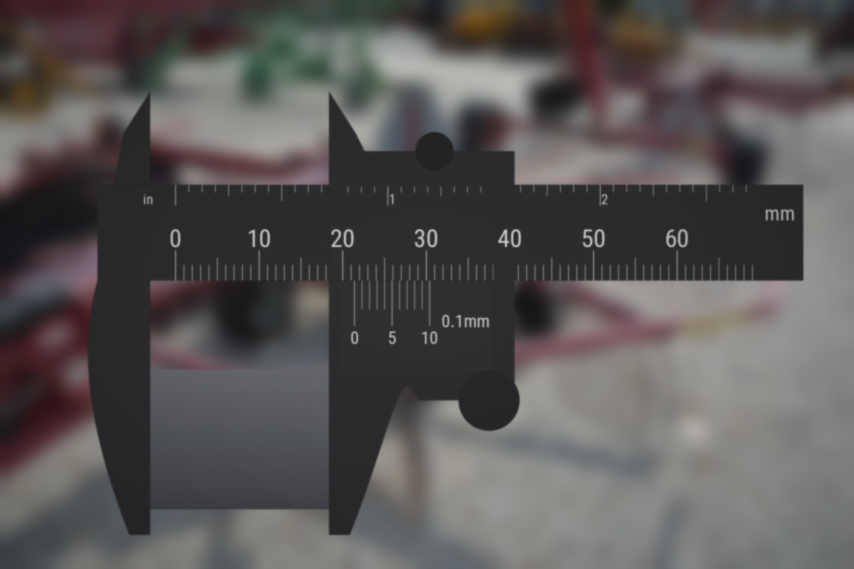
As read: **21.4** mm
